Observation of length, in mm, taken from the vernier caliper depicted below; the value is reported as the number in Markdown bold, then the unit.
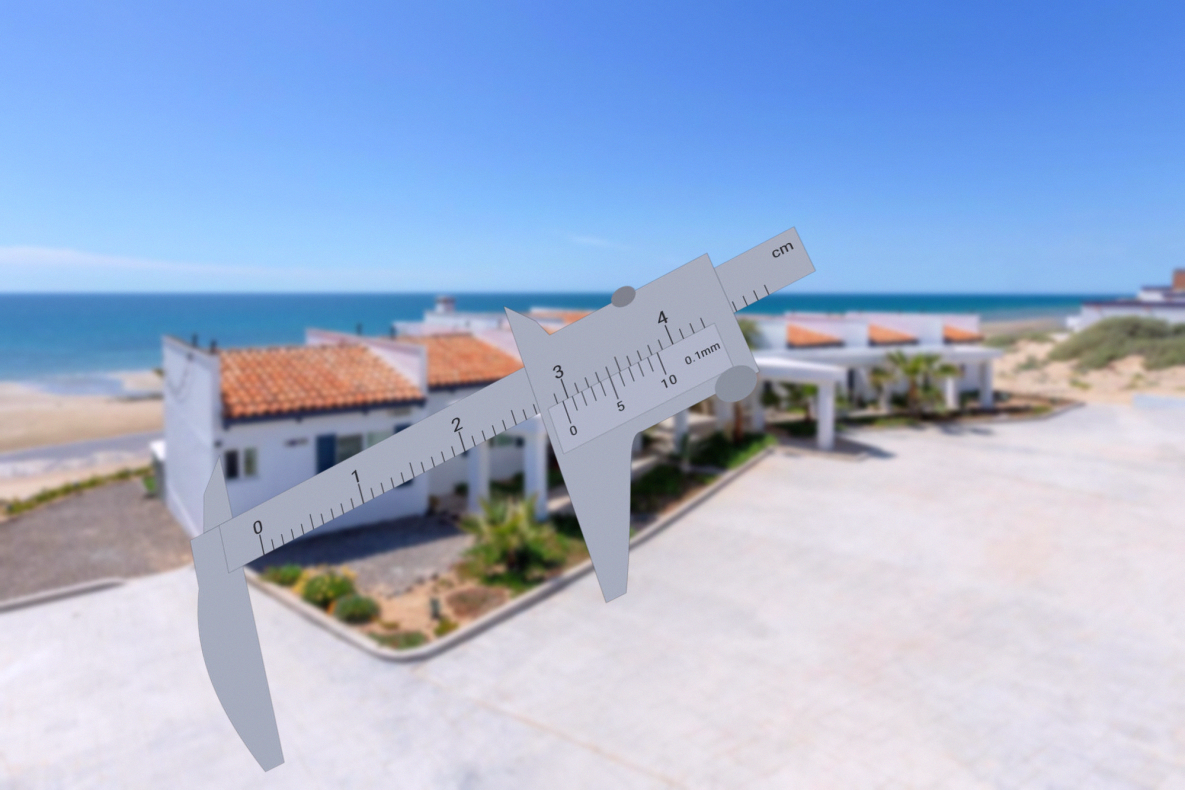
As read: **29.5** mm
